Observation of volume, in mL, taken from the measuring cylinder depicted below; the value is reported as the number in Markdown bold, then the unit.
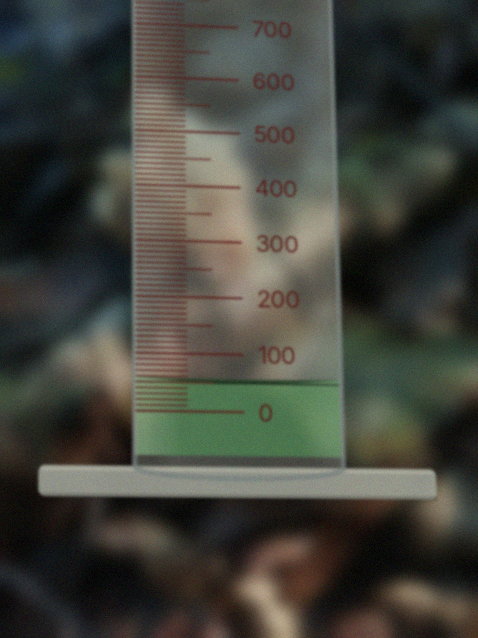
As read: **50** mL
